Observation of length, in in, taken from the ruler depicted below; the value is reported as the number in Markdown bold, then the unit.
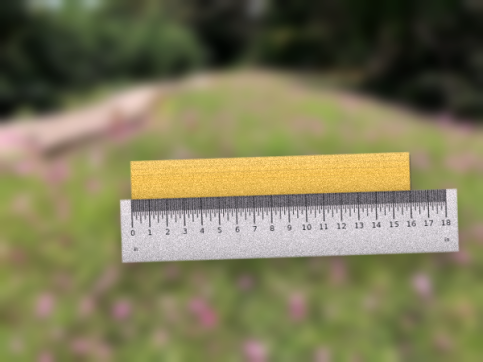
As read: **16** in
